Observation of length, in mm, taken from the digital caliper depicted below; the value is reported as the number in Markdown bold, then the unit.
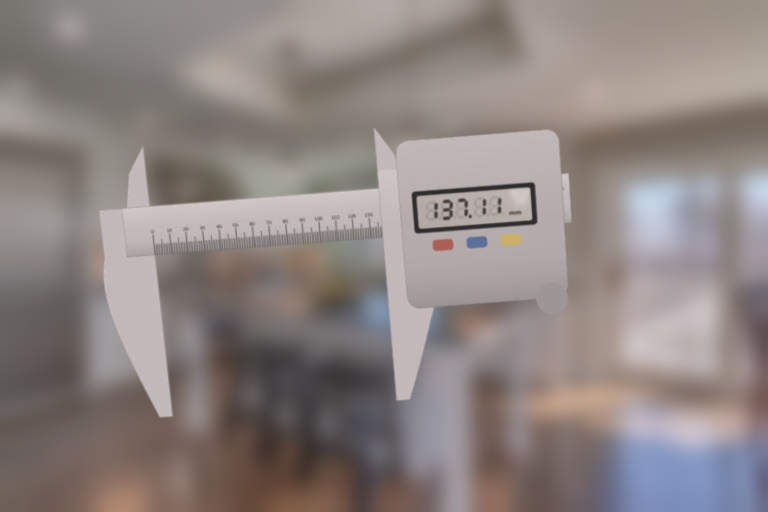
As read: **137.11** mm
